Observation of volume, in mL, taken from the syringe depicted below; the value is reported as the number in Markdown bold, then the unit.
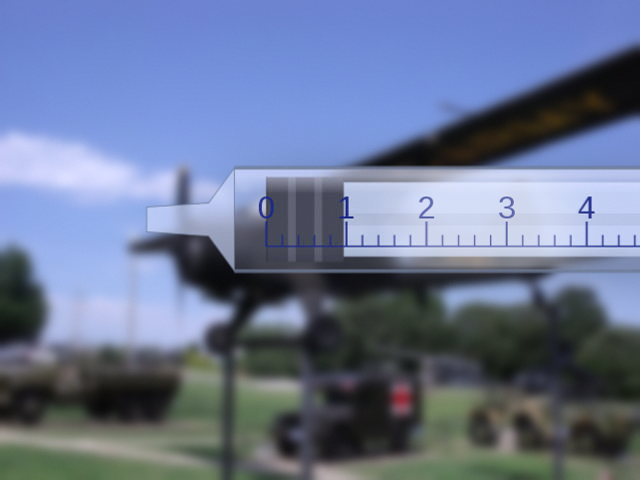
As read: **0** mL
